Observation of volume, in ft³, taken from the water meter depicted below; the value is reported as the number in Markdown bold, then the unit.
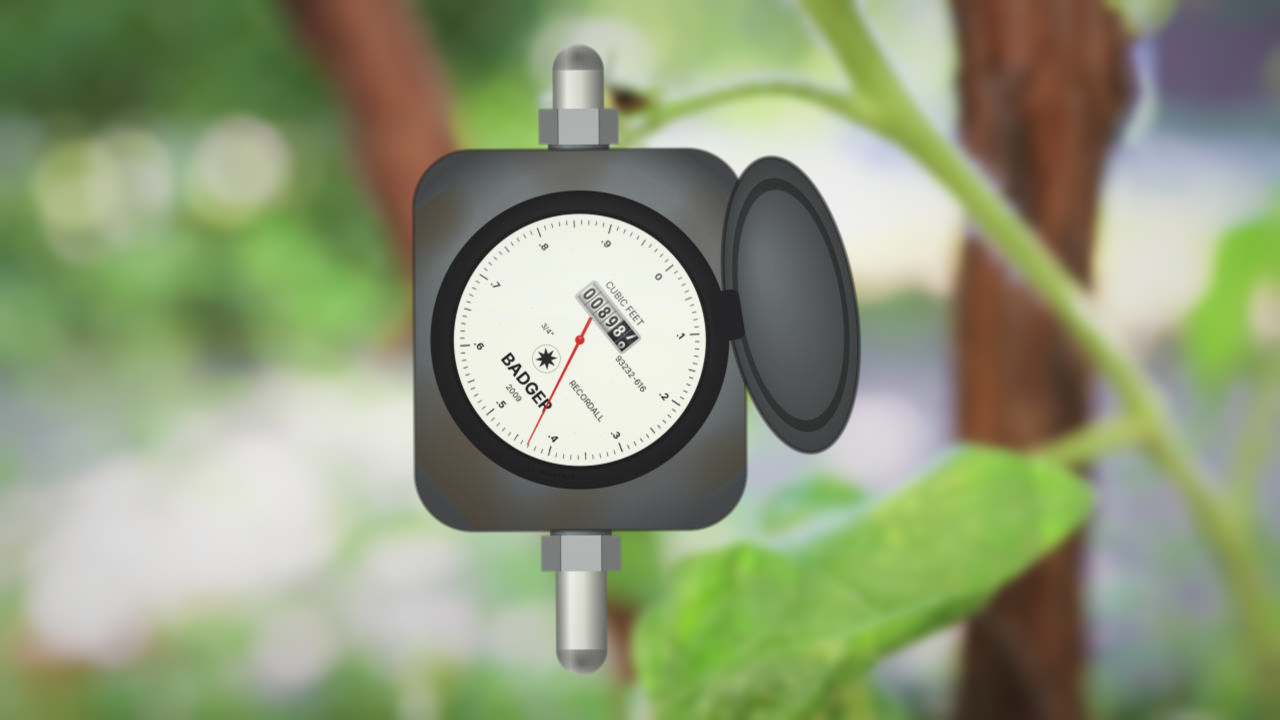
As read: **8987.43** ft³
